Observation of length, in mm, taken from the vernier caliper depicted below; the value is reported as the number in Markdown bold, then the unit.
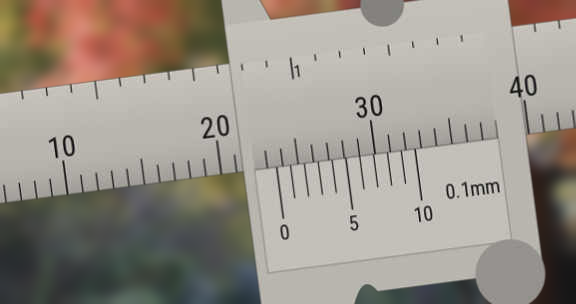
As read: **23.6** mm
